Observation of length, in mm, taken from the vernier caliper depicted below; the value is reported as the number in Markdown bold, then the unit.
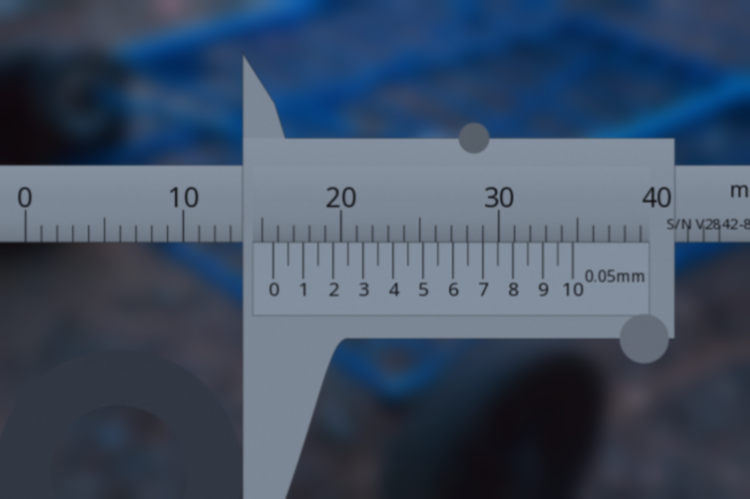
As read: **15.7** mm
